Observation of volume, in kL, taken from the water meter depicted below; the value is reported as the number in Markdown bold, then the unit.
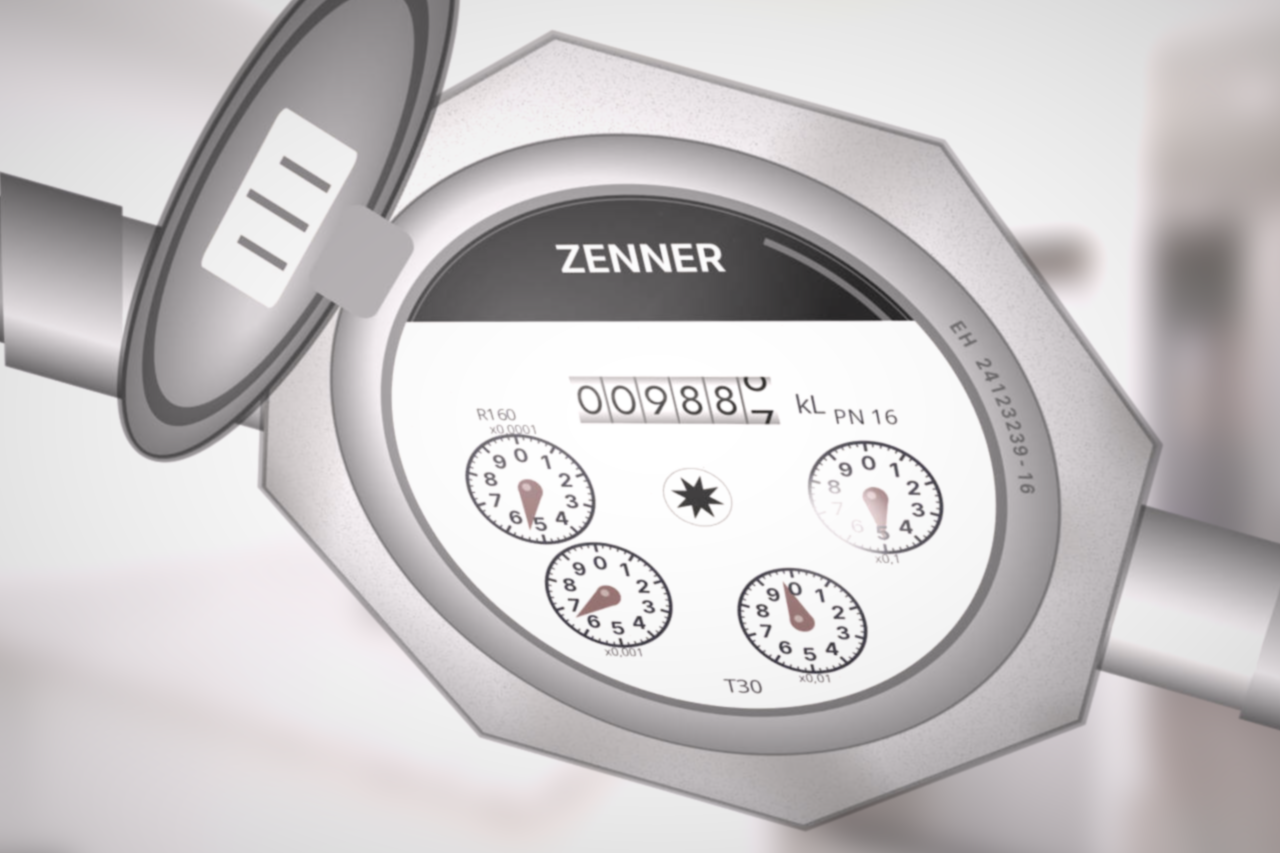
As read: **9886.4965** kL
